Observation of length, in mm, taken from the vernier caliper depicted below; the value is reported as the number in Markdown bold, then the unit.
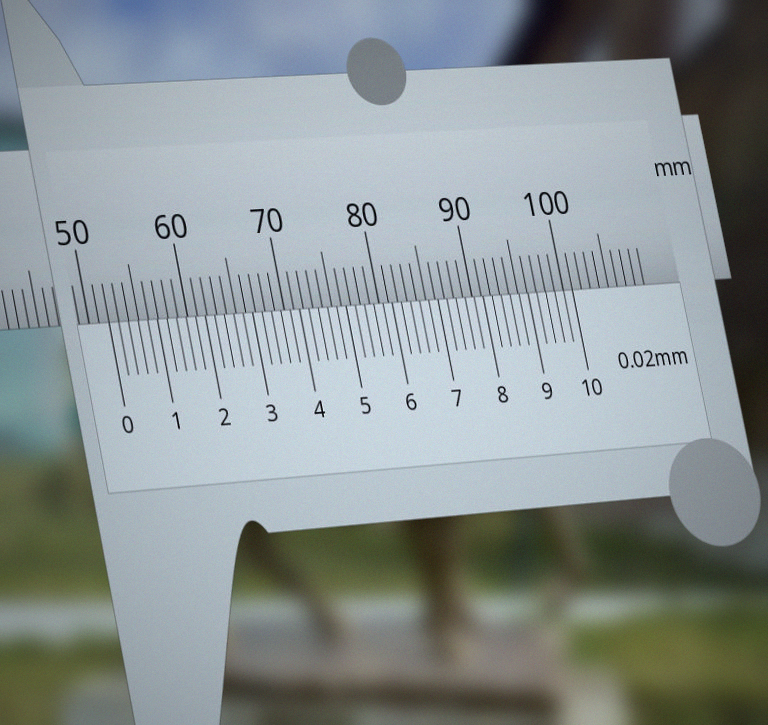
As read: **52.0** mm
